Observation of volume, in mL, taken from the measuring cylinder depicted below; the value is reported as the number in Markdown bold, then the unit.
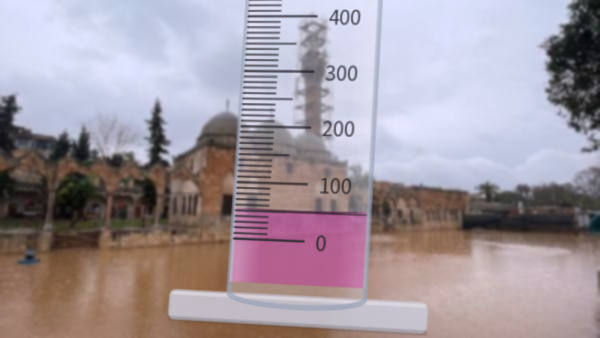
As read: **50** mL
